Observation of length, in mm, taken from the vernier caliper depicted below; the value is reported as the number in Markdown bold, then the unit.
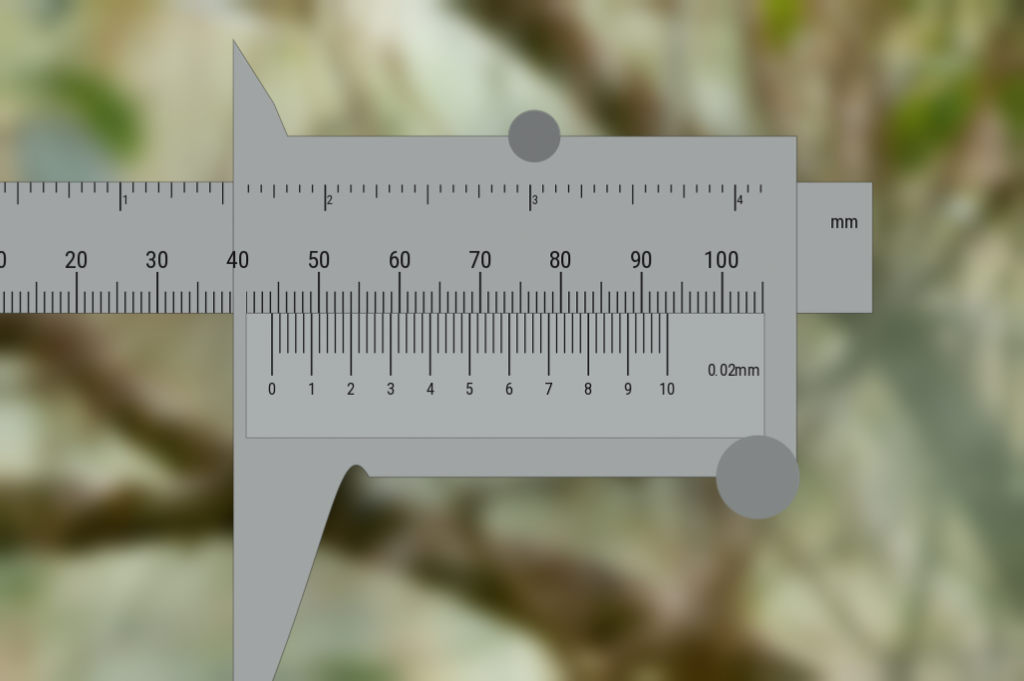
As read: **44.2** mm
